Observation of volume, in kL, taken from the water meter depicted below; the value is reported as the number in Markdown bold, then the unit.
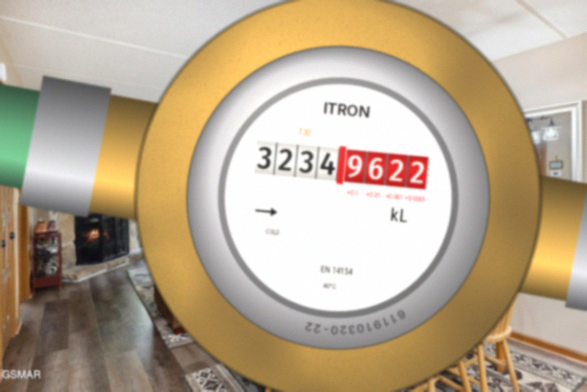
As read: **3234.9622** kL
